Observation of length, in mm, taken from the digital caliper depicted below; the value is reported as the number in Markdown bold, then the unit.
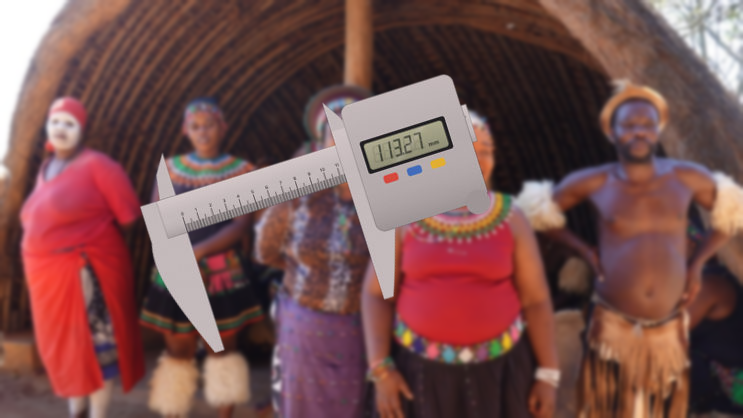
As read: **113.27** mm
